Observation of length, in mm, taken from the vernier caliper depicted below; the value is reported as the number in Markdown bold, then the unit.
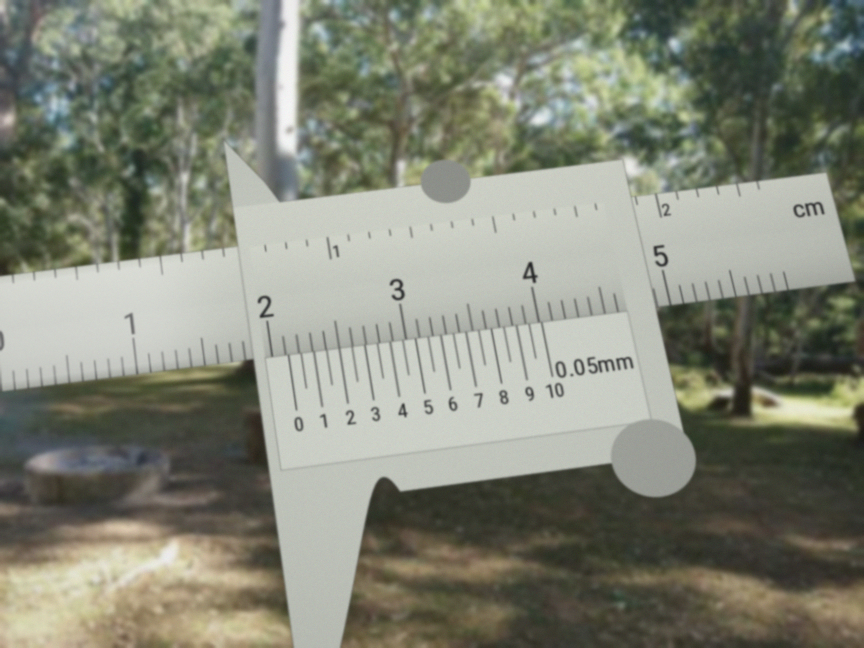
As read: **21.2** mm
